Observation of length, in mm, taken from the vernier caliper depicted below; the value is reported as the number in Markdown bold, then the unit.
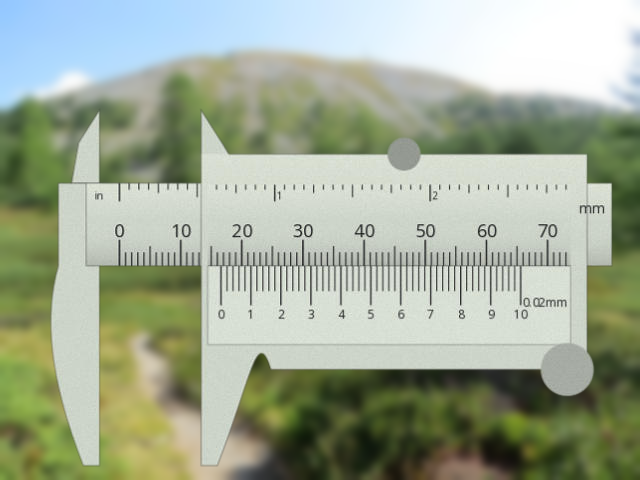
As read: **16.6** mm
